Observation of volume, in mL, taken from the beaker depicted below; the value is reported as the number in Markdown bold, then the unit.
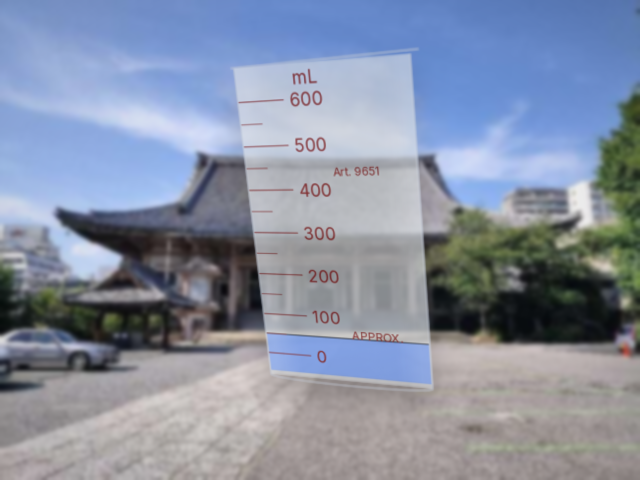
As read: **50** mL
